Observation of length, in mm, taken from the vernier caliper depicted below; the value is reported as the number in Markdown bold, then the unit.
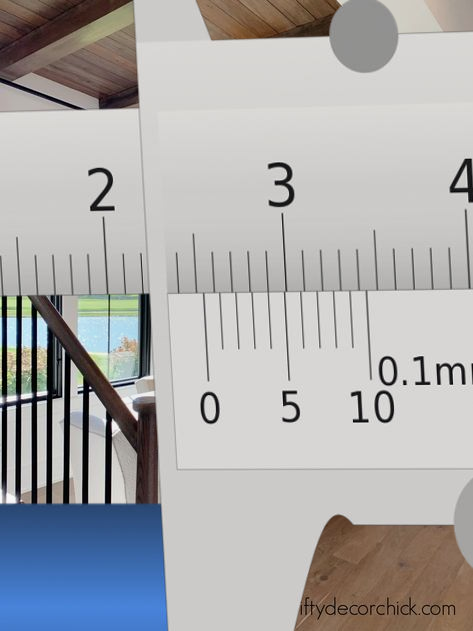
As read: **25.4** mm
